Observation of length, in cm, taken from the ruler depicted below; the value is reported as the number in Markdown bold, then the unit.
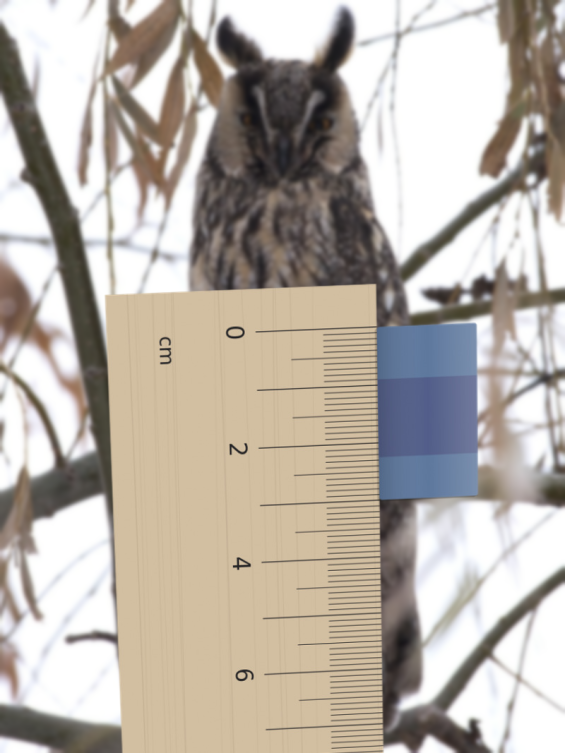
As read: **3** cm
